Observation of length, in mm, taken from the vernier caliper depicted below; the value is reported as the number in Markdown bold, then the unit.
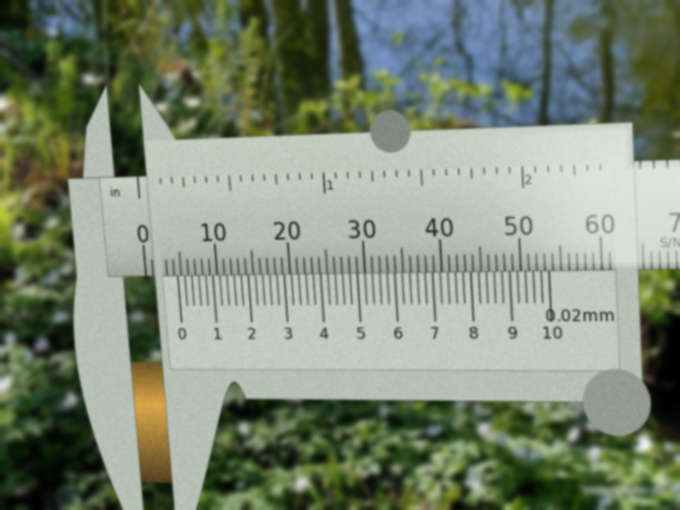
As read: **4.5** mm
